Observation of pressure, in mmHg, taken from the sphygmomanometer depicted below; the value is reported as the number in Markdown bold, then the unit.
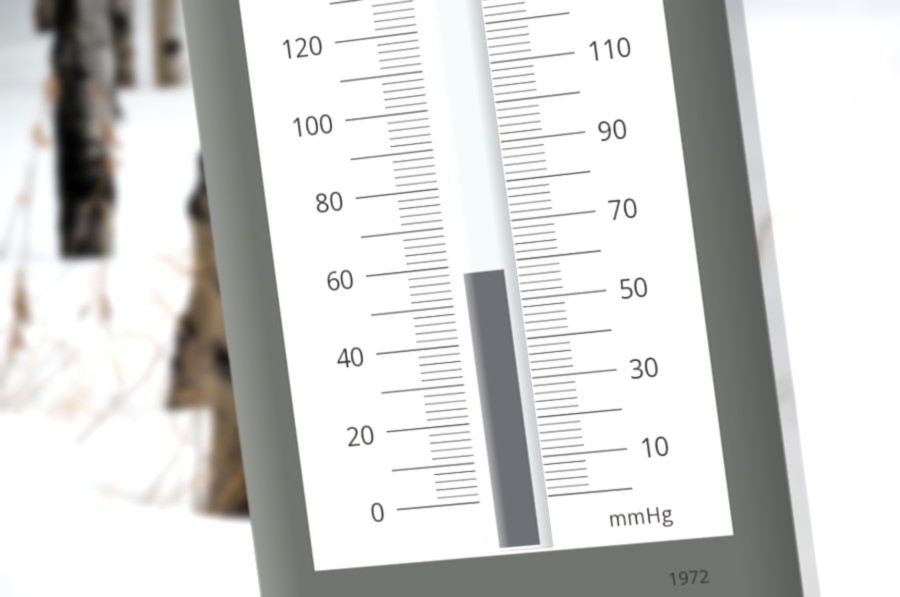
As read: **58** mmHg
